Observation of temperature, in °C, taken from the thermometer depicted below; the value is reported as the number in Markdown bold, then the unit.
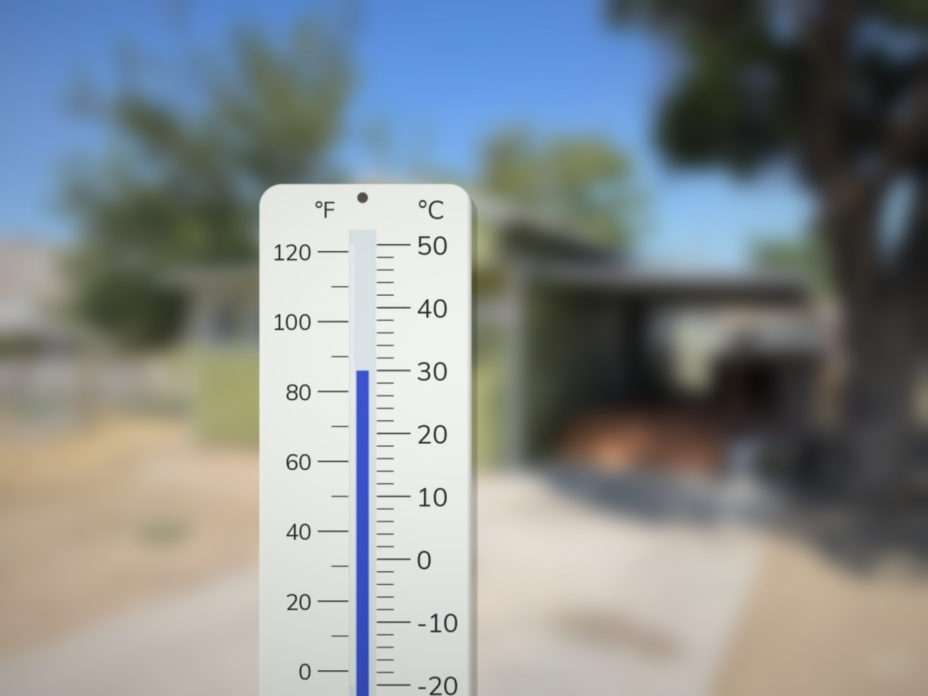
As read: **30** °C
